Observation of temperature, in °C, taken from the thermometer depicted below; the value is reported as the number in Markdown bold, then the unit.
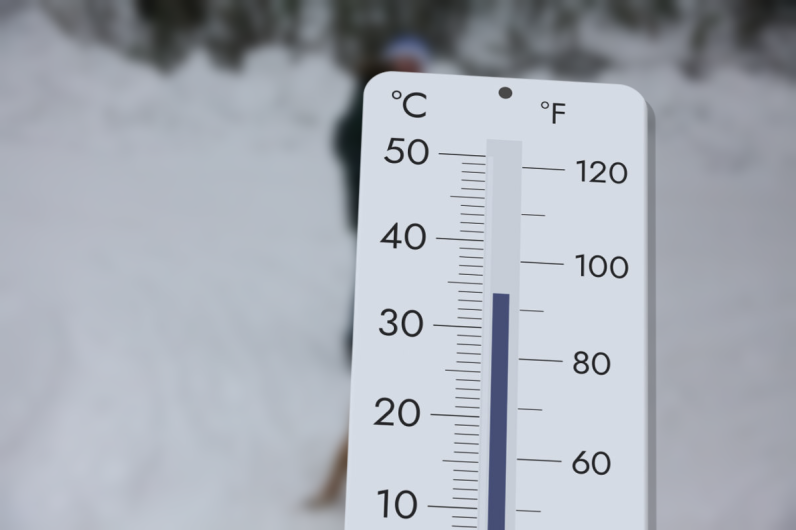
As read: **34** °C
